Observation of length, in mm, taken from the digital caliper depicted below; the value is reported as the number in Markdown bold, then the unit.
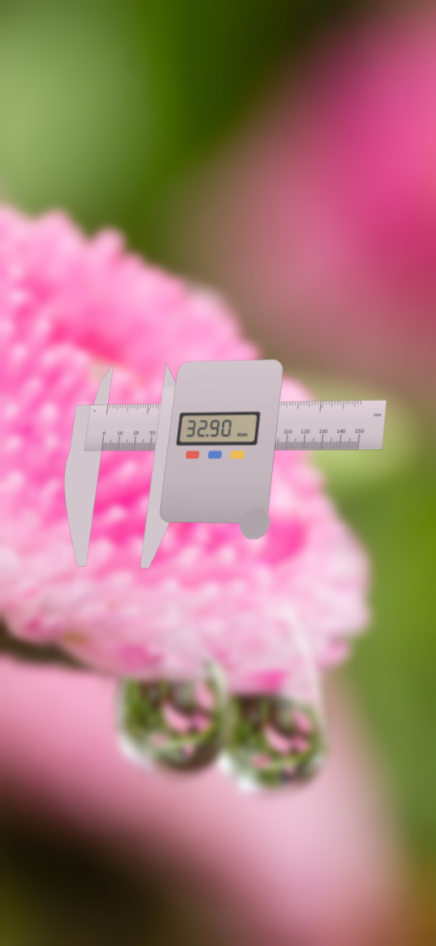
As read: **32.90** mm
